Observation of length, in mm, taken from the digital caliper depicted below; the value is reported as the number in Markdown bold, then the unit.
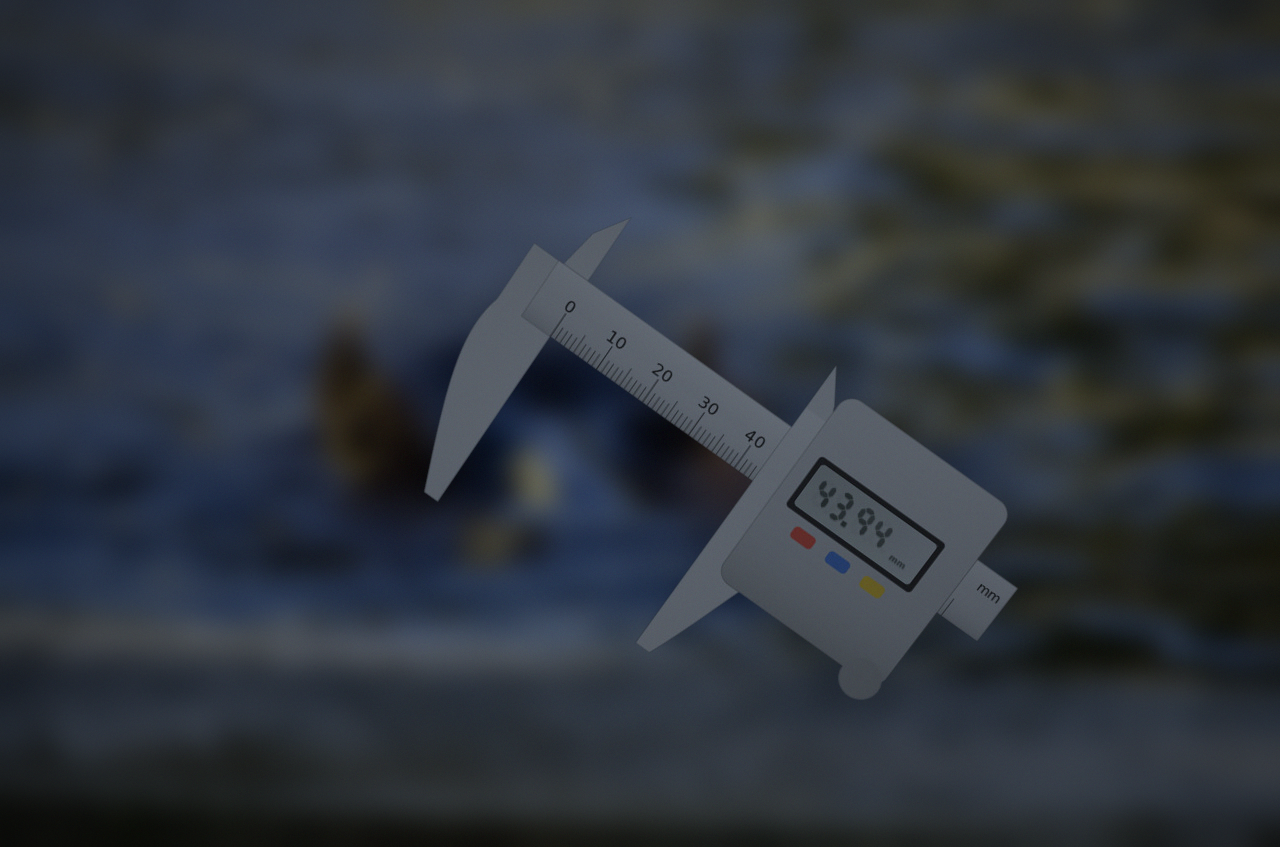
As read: **43.94** mm
